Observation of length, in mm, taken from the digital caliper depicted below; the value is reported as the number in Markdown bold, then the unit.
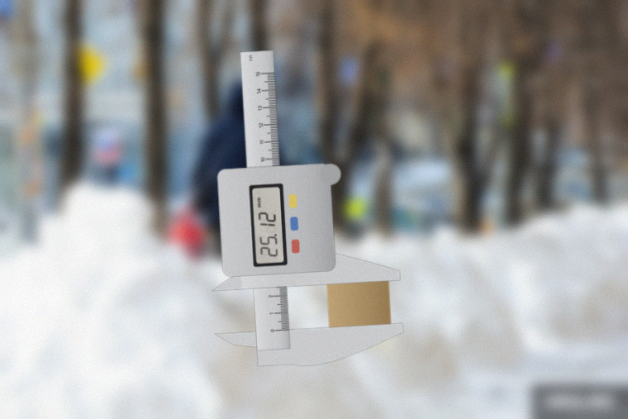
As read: **25.12** mm
